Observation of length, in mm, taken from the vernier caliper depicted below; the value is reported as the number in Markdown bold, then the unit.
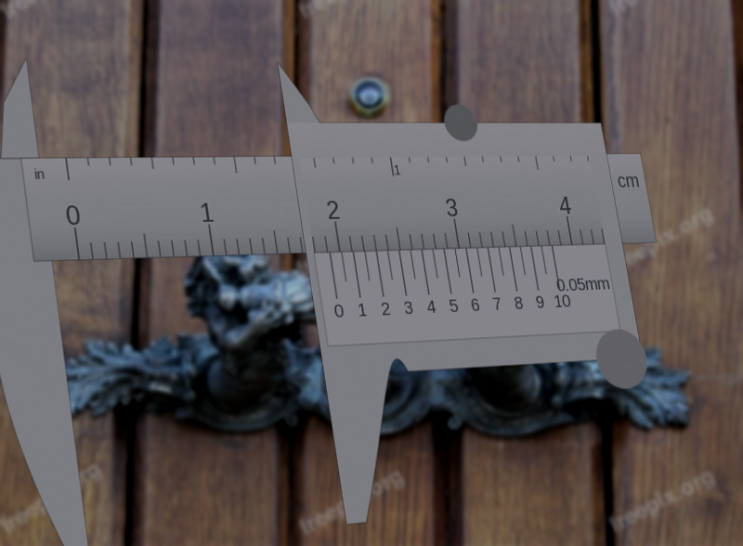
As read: **19.2** mm
